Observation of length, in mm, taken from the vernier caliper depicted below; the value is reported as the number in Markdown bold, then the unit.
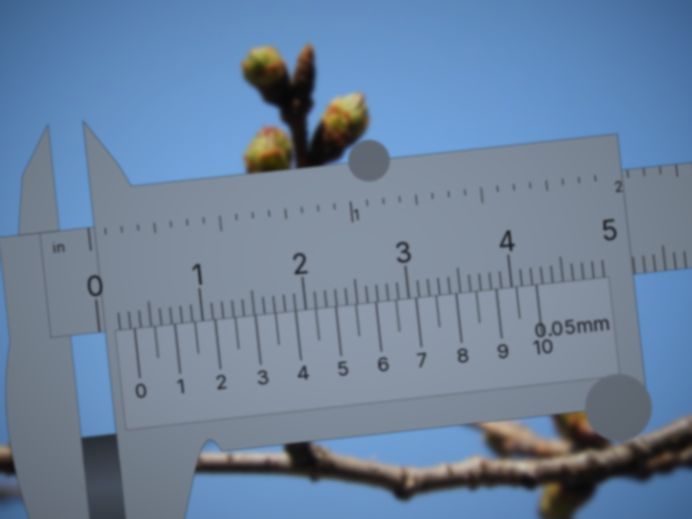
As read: **3.4** mm
